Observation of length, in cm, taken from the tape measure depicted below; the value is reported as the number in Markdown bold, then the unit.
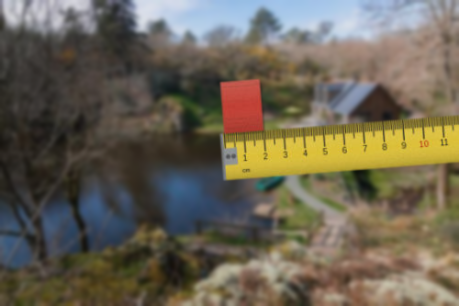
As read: **2** cm
